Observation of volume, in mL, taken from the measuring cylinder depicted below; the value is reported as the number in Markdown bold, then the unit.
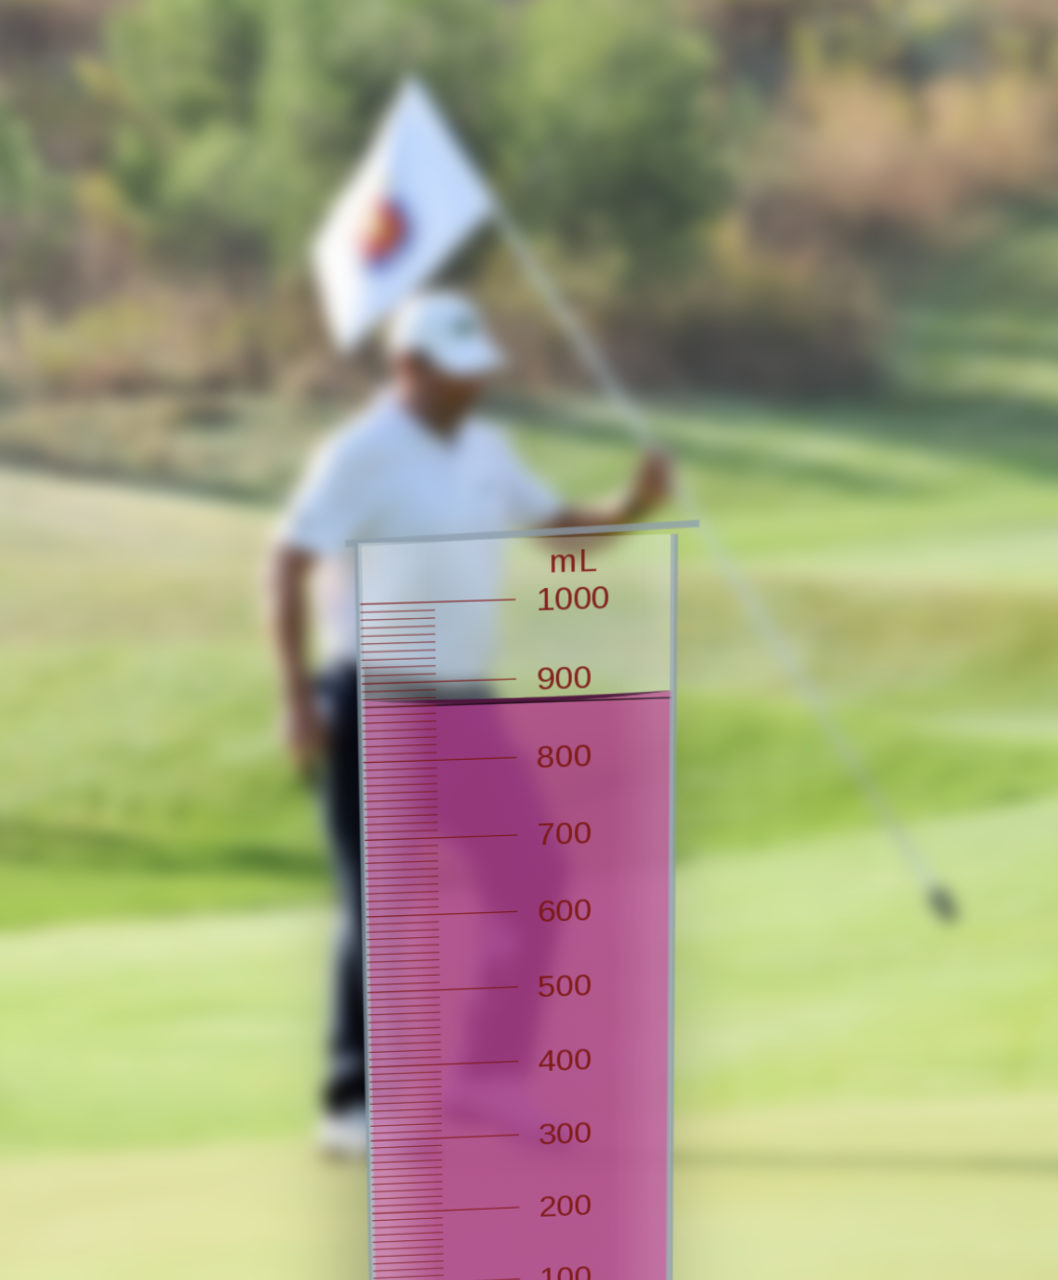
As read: **870** mL
